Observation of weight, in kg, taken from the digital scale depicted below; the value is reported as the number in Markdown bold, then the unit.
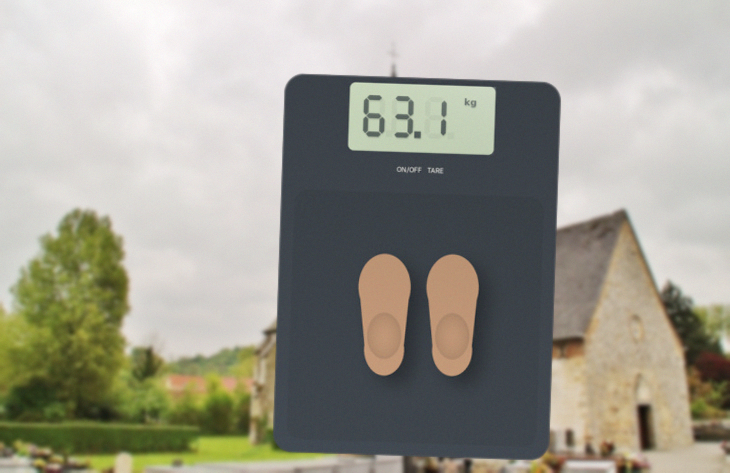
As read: **63.1** kg
